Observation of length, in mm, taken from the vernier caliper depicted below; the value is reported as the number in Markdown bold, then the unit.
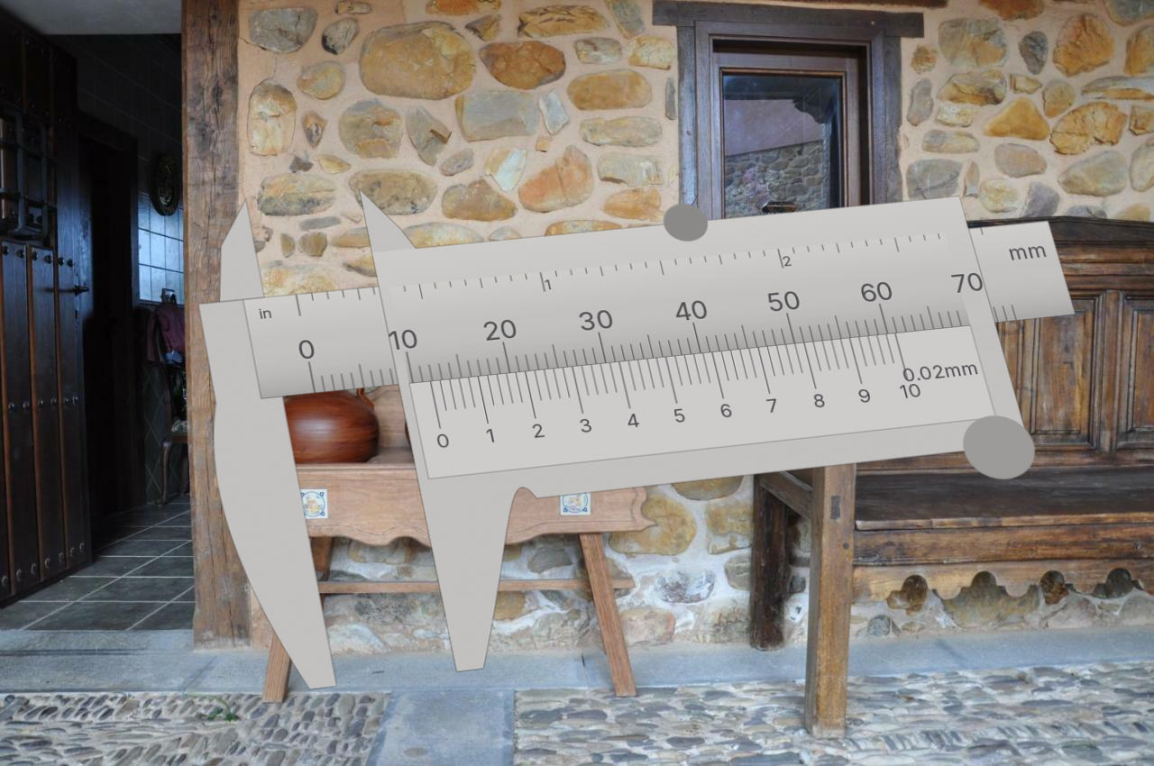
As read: **11.8** mm
